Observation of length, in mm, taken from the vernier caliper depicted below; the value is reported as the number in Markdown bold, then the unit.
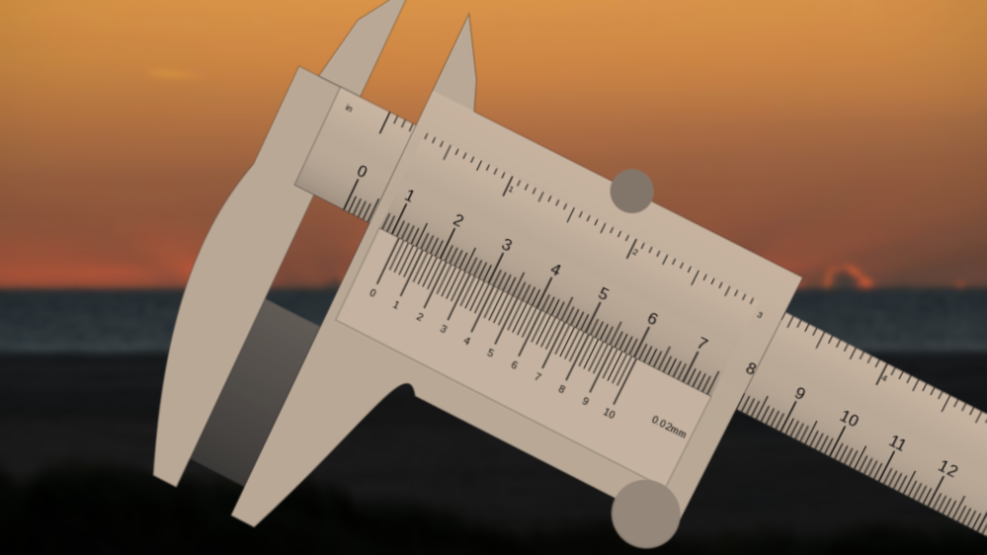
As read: **11.5** mm
